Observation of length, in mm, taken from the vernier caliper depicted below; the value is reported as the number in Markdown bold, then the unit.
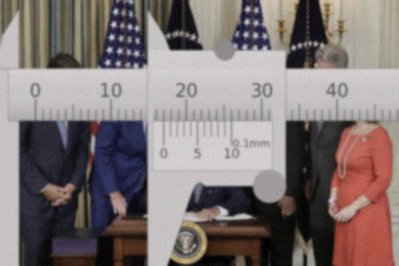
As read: **17.0** mm
